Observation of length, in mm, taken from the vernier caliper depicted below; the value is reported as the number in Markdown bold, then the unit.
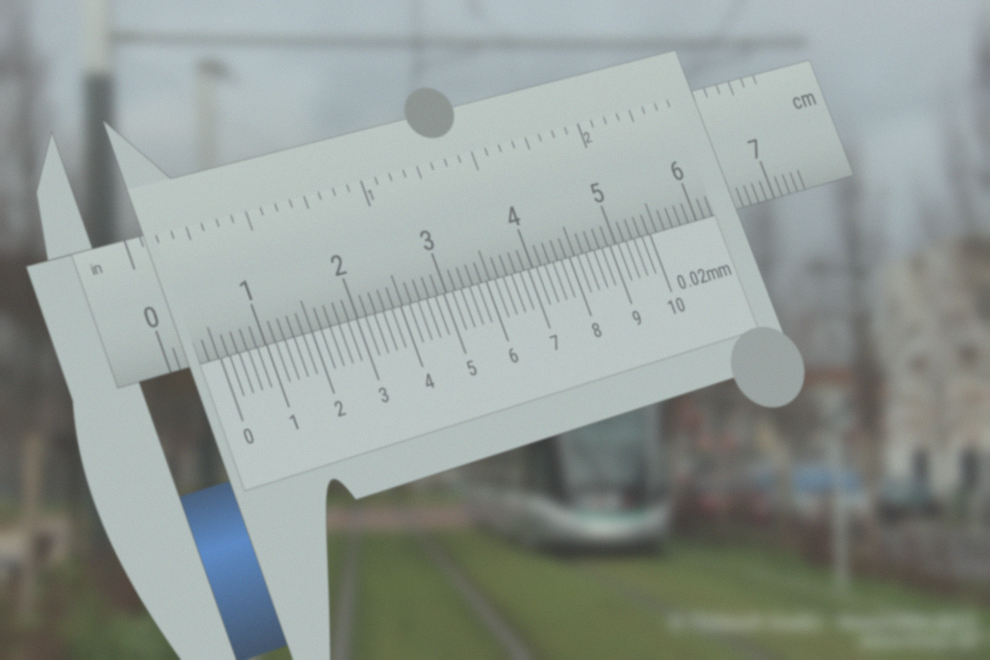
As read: **5.2** mm
